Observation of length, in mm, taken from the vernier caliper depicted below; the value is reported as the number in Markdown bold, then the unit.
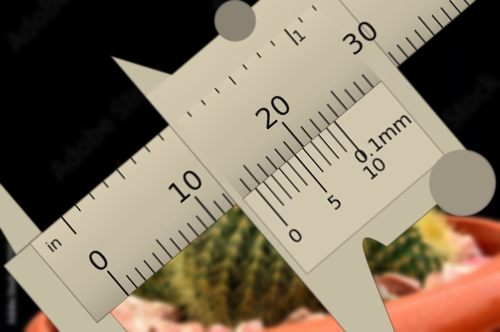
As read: **14.5** mm
